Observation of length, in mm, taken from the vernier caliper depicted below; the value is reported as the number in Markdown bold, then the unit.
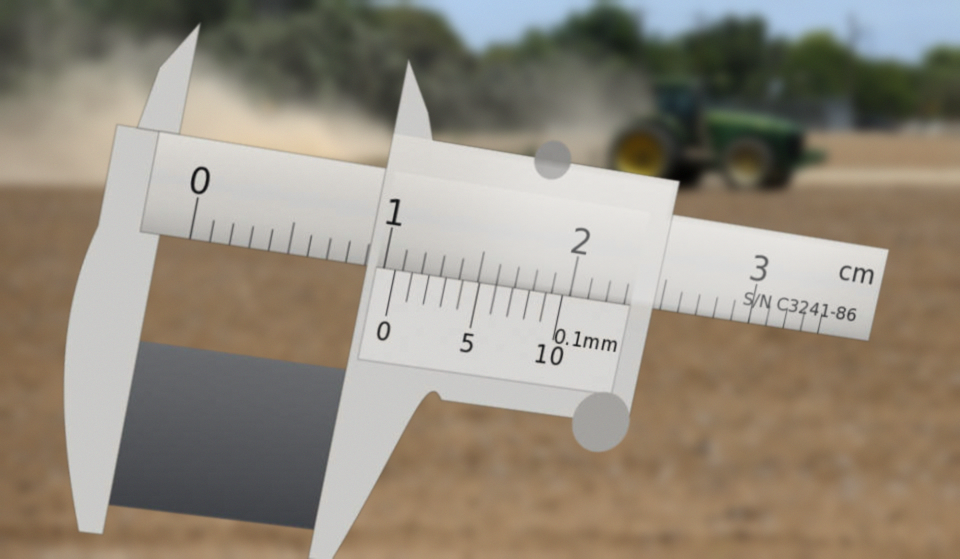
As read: **10.6** mm
